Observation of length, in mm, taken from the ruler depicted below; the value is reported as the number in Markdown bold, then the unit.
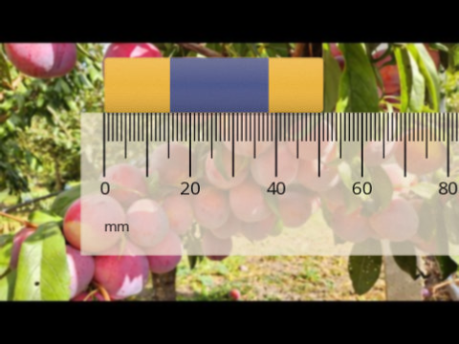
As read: **51** mm
